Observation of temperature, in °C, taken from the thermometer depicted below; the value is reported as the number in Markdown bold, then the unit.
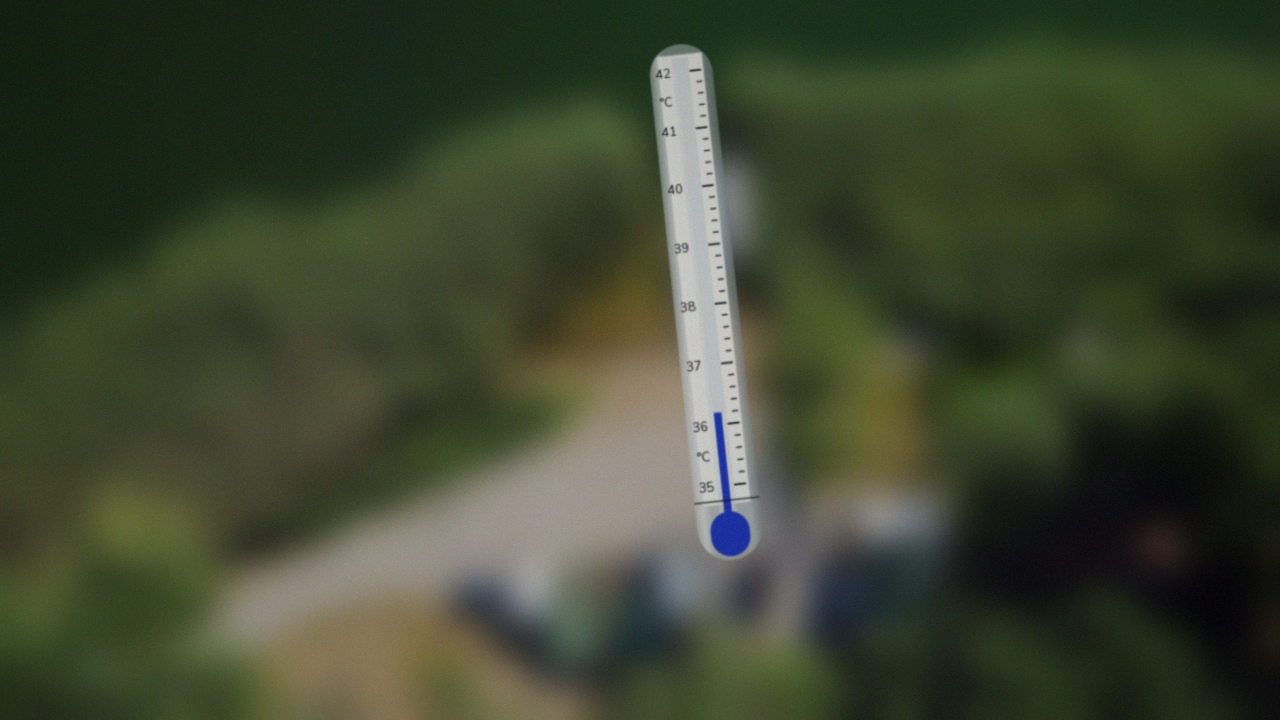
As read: **36.2** °C
